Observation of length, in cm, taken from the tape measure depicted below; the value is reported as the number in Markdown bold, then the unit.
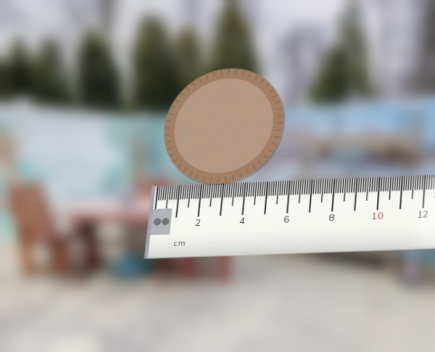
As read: **5.5** cm
